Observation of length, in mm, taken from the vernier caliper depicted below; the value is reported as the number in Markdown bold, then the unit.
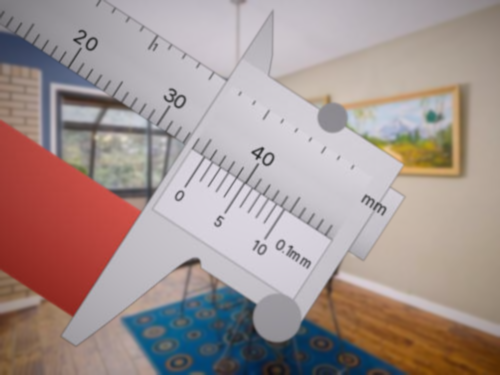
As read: **35.4** mm
